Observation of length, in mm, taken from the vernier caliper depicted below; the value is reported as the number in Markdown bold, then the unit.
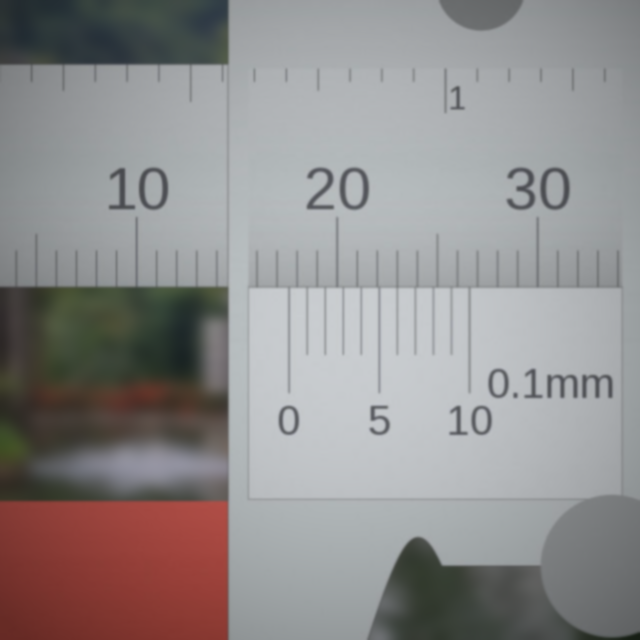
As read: **17.6** mm
